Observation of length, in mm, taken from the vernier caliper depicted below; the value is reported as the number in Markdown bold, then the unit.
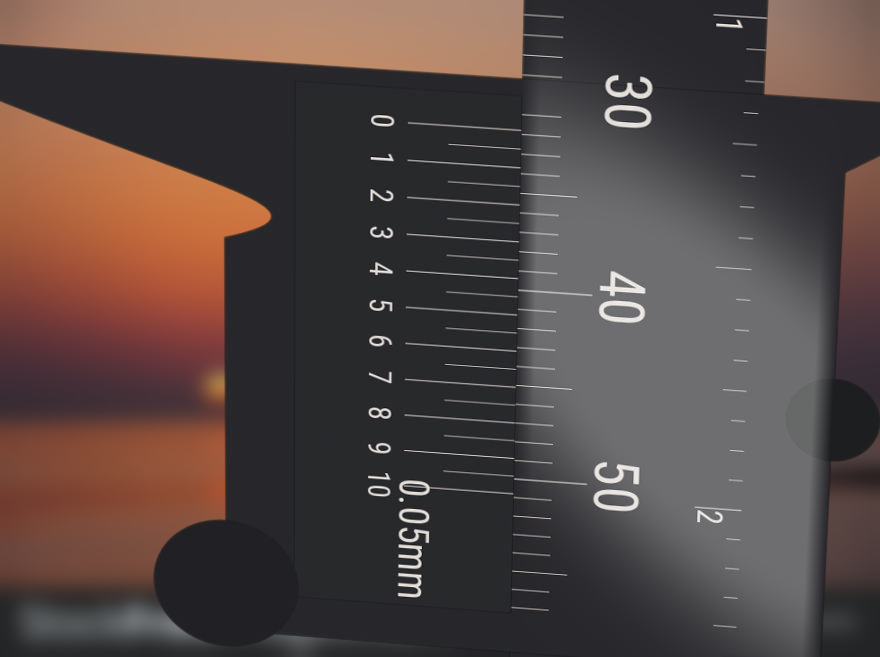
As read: **31.8** mm
